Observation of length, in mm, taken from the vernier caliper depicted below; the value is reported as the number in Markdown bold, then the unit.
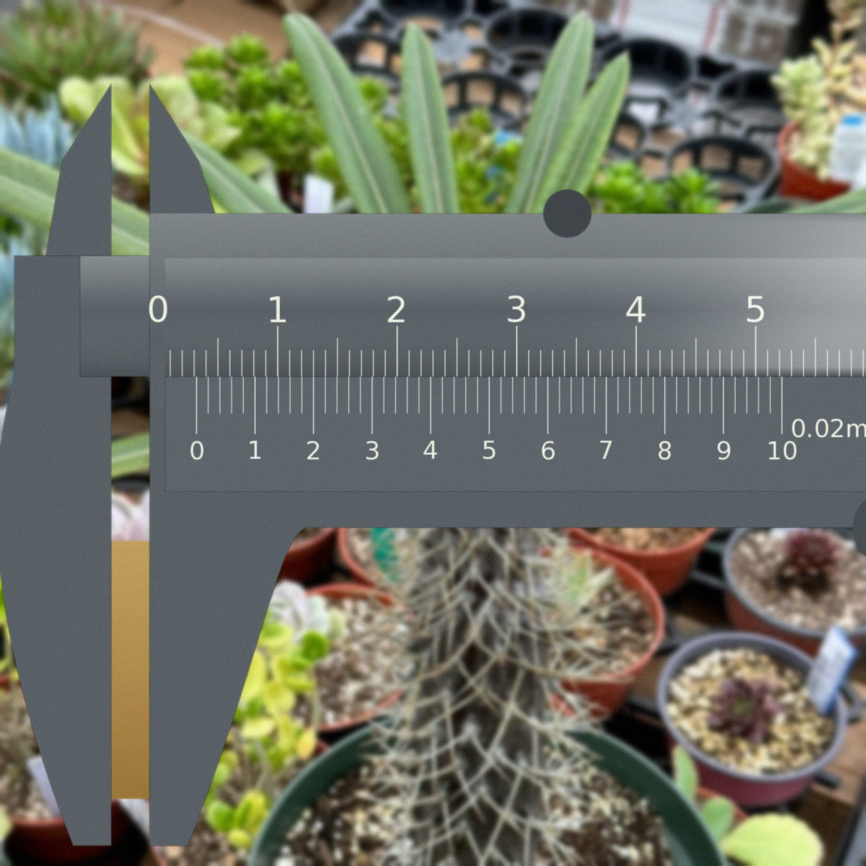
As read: **3.2** mm
